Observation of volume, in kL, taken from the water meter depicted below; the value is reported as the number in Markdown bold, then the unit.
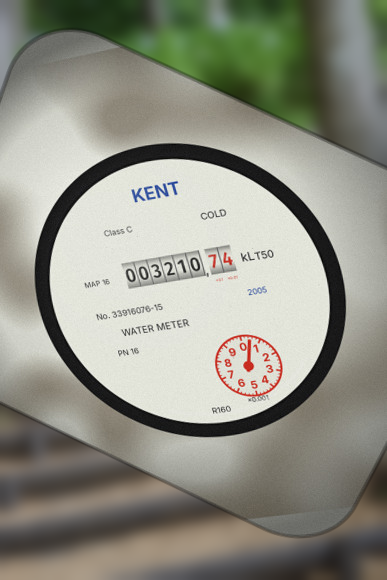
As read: **3210.740** kL
